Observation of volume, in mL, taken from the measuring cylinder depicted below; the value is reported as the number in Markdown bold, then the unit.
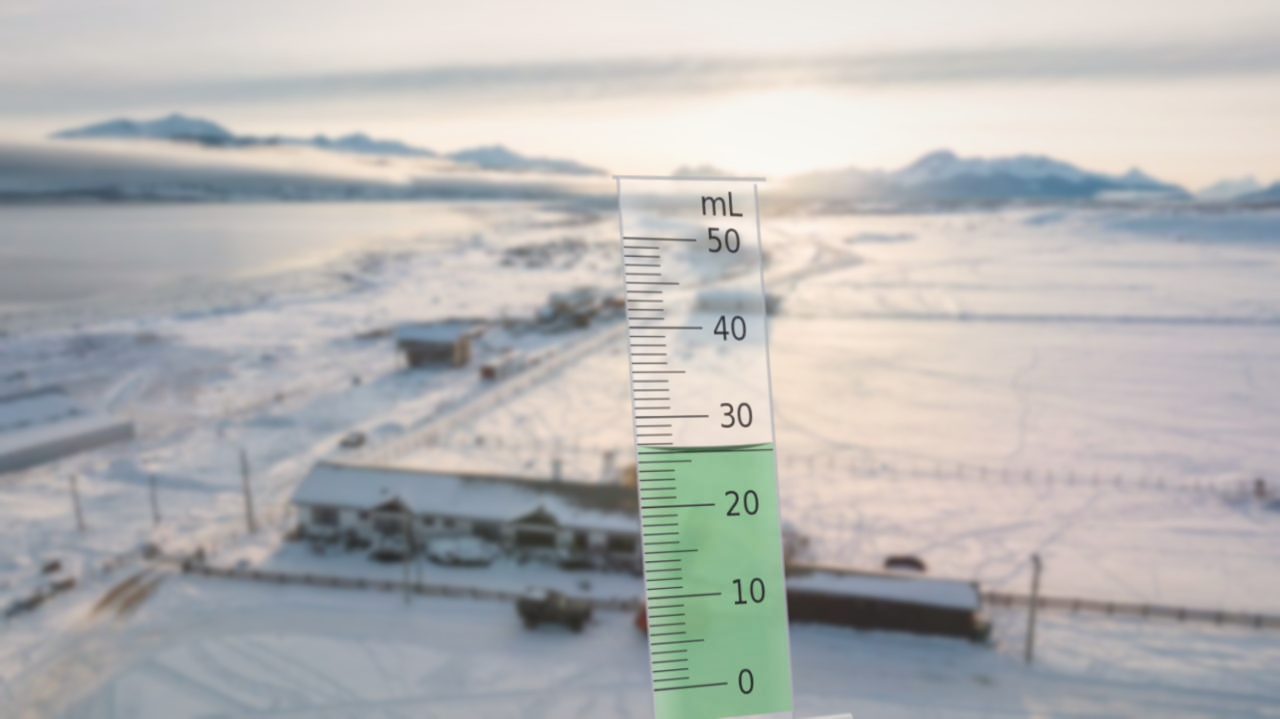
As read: **26** mL
